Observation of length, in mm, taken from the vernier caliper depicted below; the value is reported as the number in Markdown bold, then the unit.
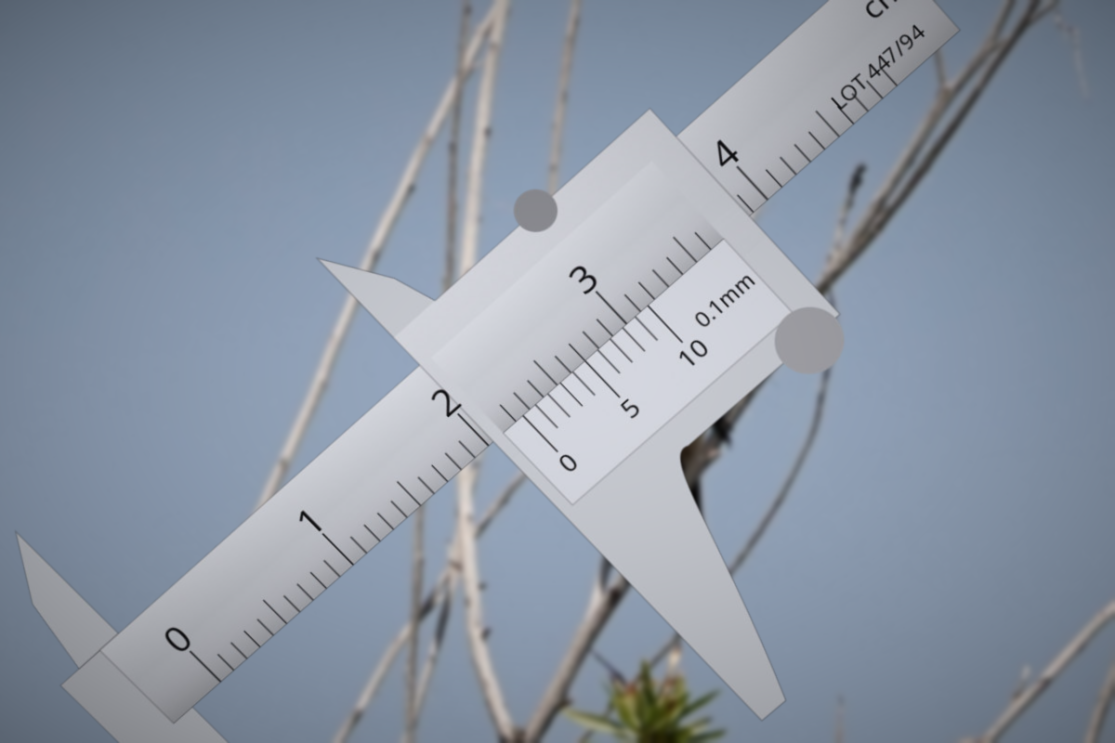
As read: **22.5** mm
